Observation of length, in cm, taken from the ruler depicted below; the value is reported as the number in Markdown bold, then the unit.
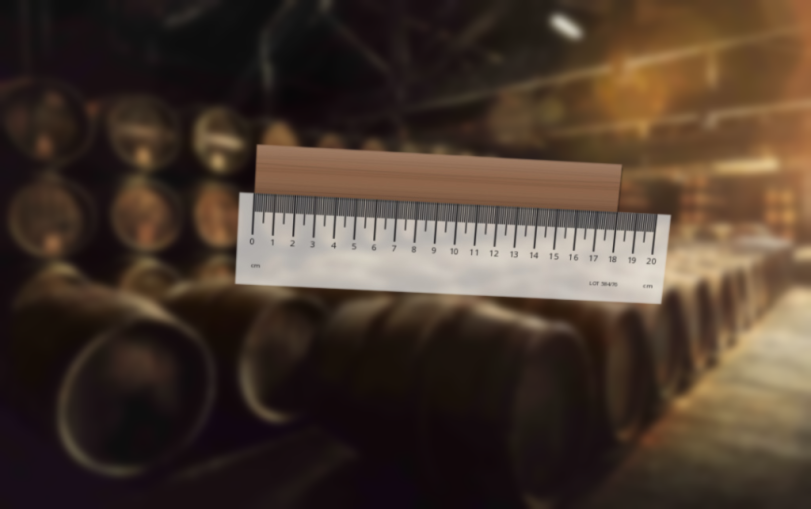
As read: **18** cm
